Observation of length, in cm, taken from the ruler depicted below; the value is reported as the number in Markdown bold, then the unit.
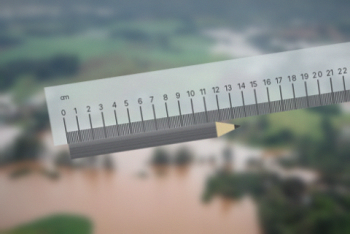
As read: **13.5** cm
